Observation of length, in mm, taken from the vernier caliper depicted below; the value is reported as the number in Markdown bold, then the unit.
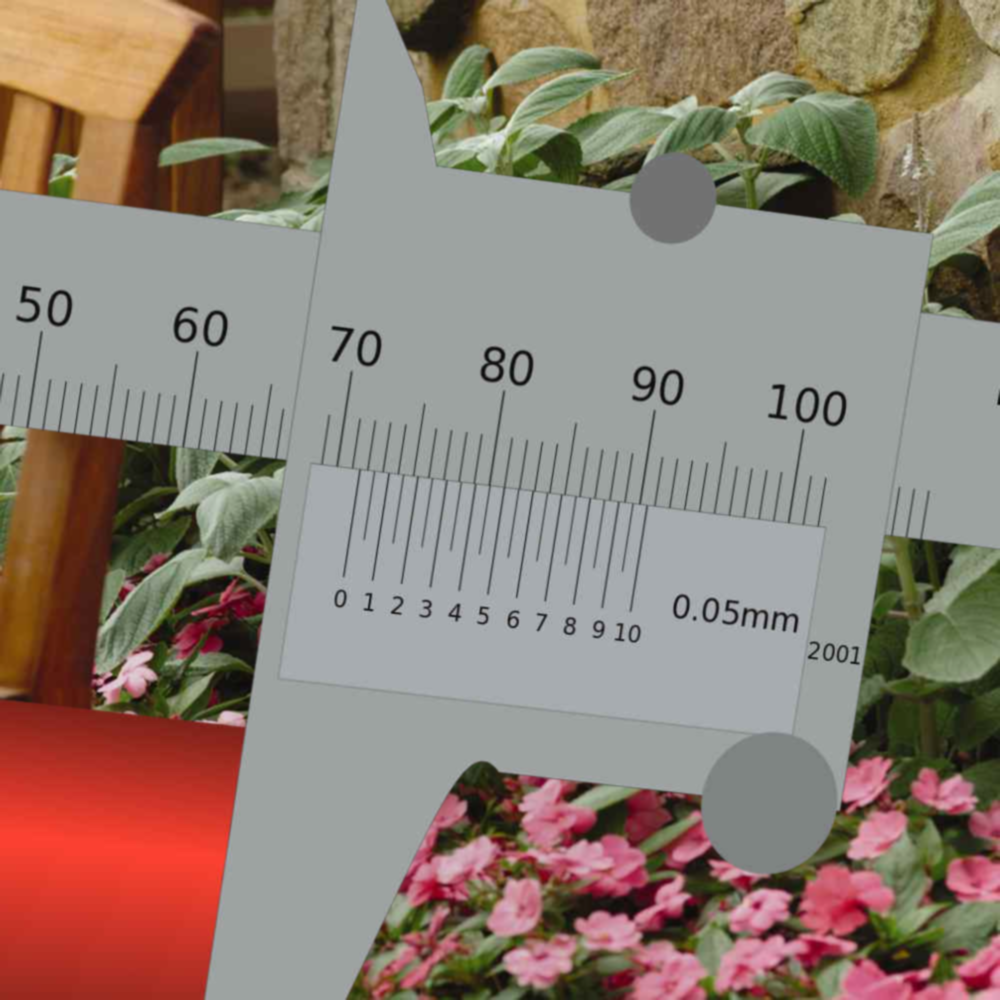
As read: **71.5** mm
